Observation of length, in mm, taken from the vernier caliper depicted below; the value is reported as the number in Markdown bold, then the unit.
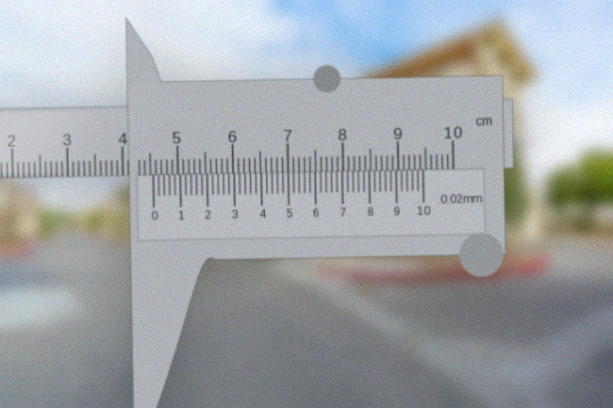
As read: **45.5** mm
